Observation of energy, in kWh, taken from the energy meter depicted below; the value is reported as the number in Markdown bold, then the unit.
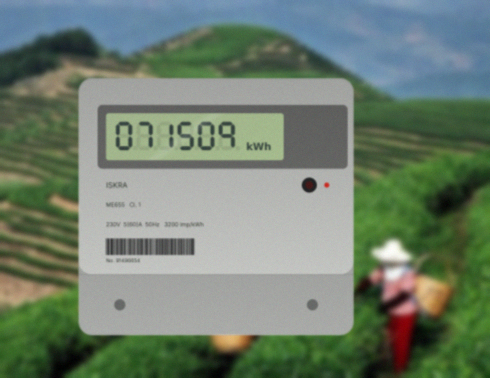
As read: **71509** kWh
